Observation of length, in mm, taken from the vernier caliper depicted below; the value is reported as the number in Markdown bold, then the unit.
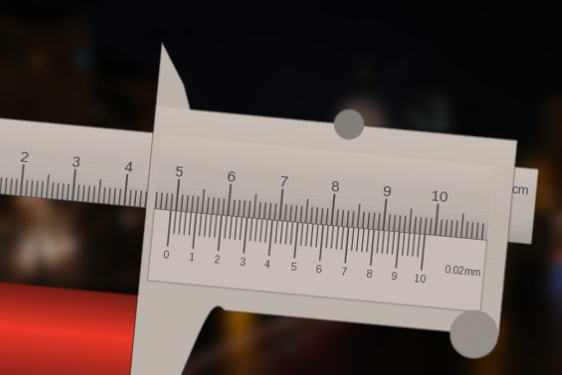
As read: **49.0** mm
